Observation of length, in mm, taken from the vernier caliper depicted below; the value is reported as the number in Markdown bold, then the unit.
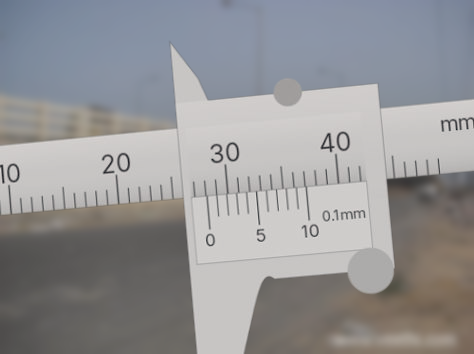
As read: **28.1** mm
